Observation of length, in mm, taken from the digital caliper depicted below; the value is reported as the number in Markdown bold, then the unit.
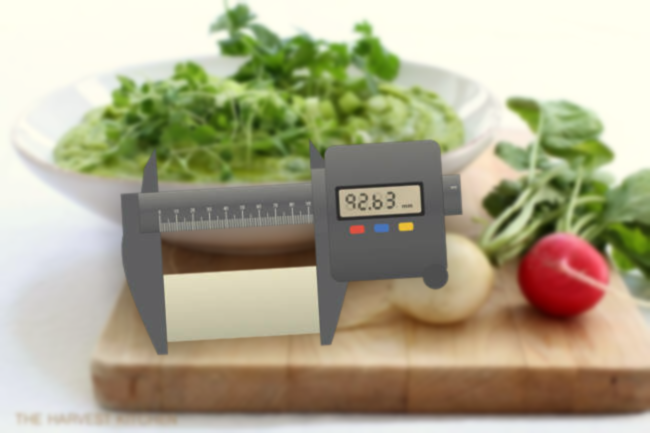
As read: **92.63** mm
